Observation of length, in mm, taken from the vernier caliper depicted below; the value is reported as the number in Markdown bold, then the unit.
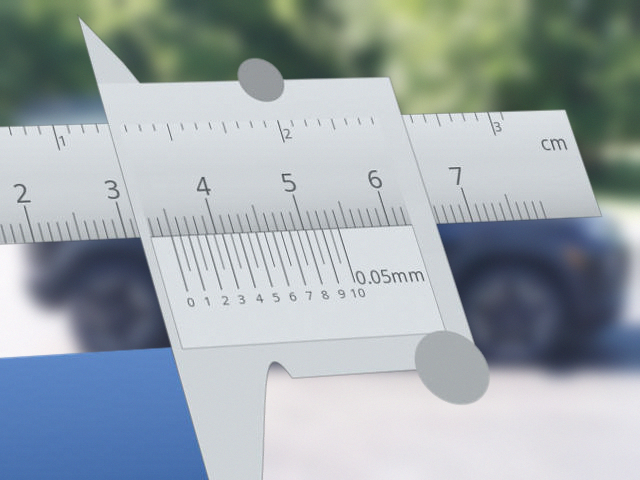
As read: **35.0** mm
